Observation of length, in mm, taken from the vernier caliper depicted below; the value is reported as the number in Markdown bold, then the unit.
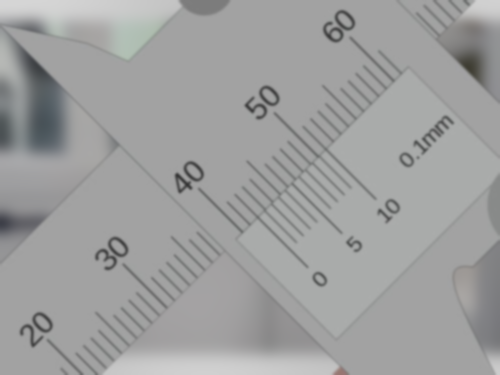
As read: **42.0** mm
